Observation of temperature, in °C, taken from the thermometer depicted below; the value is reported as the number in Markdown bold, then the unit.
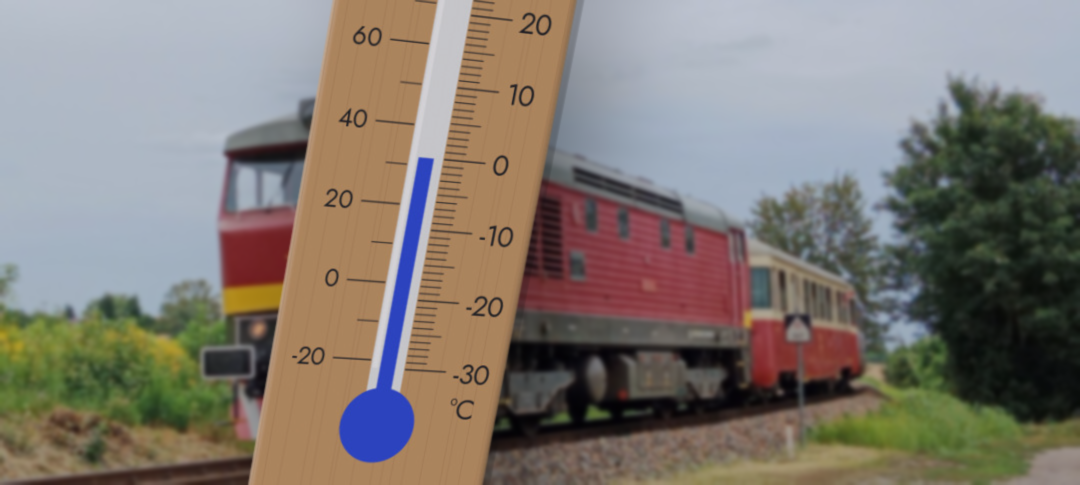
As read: **0** °C
